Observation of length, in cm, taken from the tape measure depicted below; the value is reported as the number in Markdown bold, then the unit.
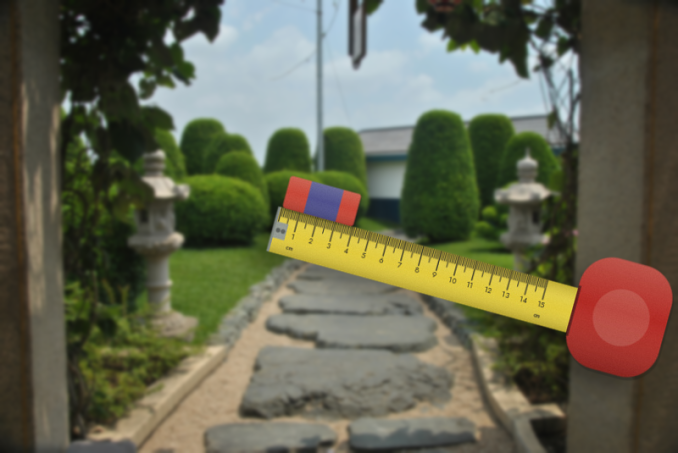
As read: **4** cm
